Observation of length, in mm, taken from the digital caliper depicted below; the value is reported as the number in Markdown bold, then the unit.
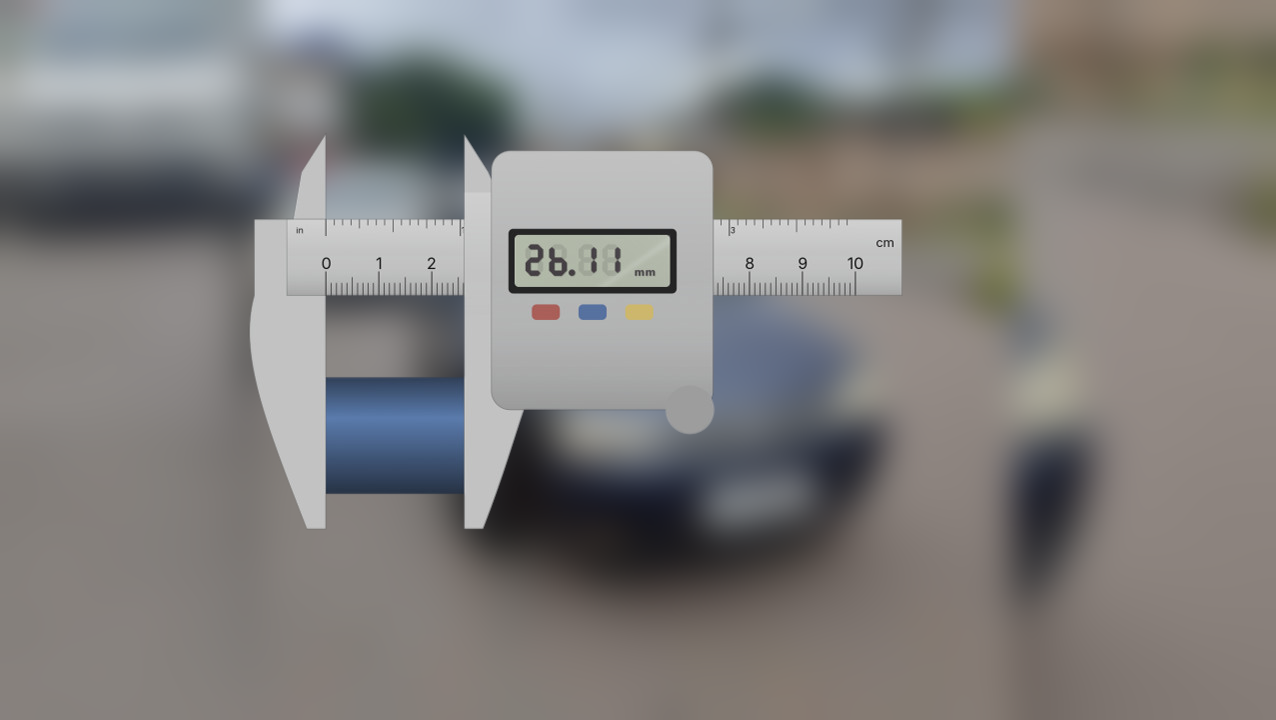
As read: **26.11** mm
